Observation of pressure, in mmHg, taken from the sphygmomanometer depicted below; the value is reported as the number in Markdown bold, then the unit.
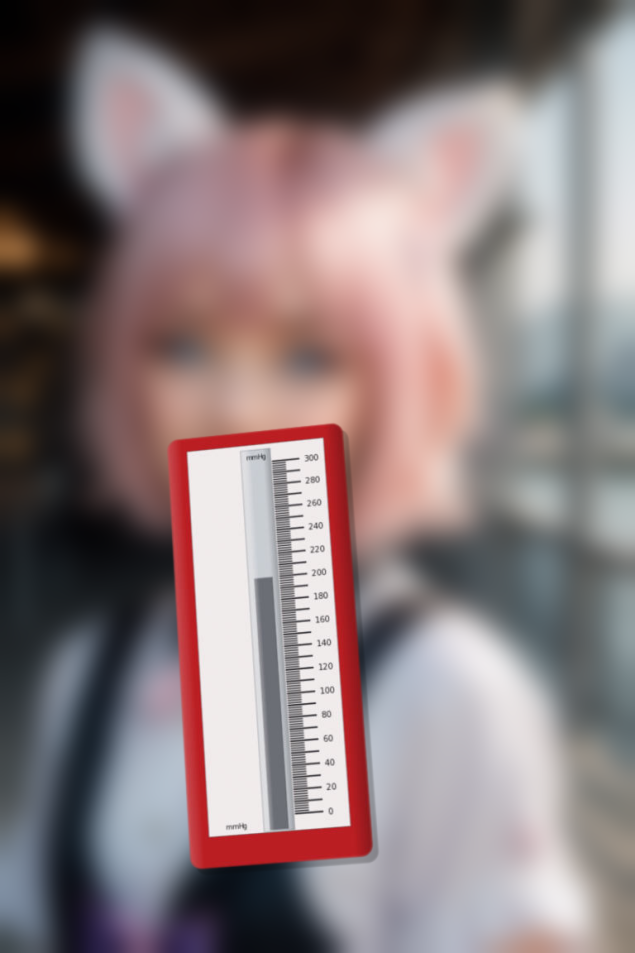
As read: **200** mmHg
